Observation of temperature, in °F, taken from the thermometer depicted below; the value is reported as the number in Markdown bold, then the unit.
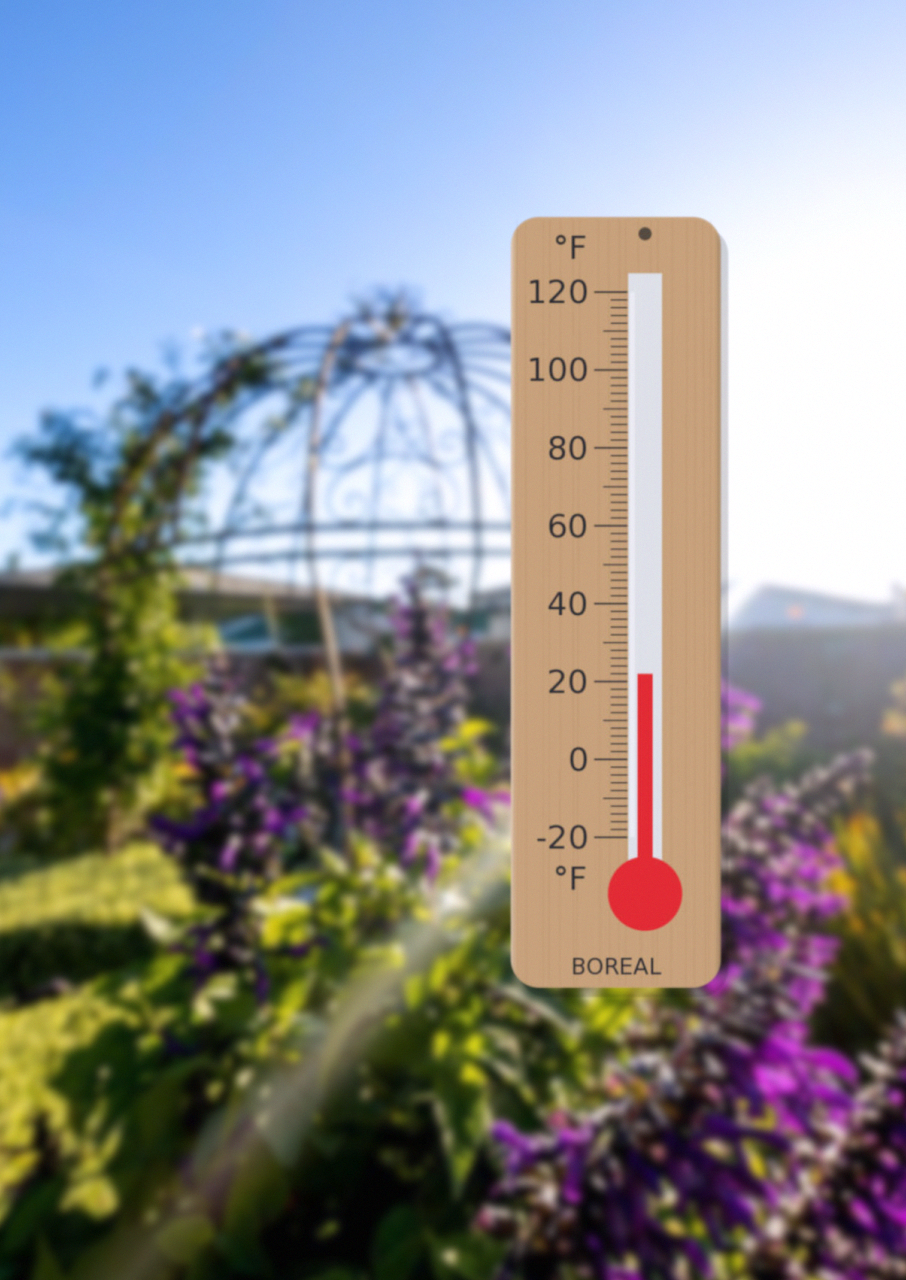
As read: **22** °F
